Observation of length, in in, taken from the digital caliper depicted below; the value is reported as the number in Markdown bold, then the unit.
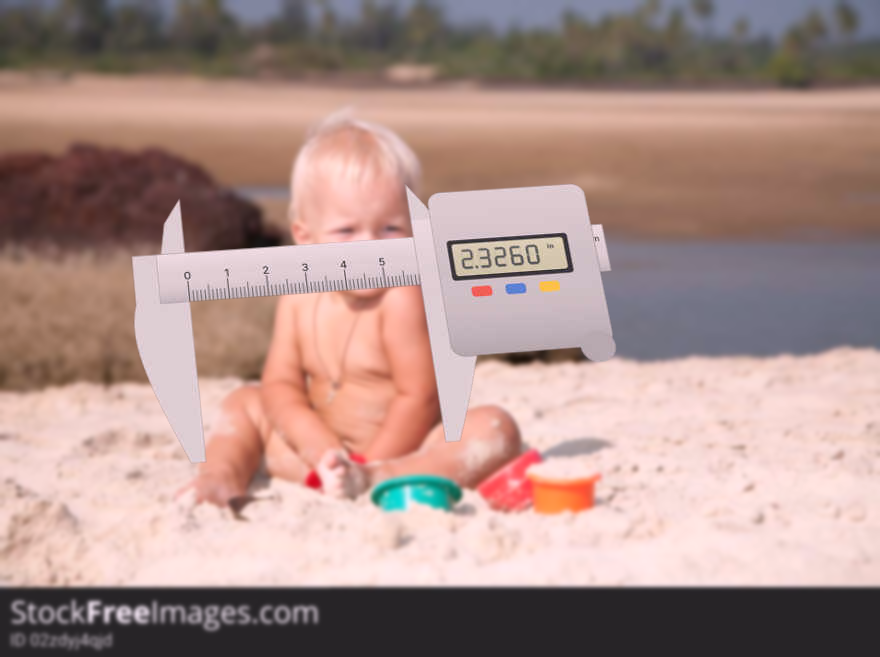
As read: **2.3260** in
